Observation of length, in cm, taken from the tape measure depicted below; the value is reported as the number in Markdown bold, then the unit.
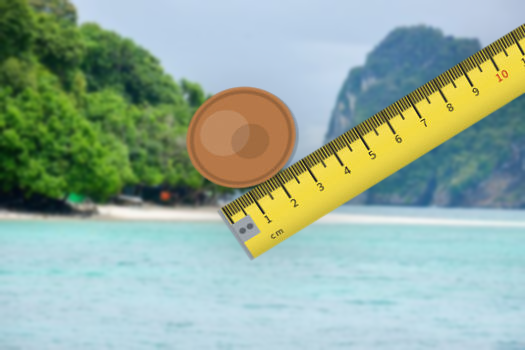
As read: **3.5** cm
